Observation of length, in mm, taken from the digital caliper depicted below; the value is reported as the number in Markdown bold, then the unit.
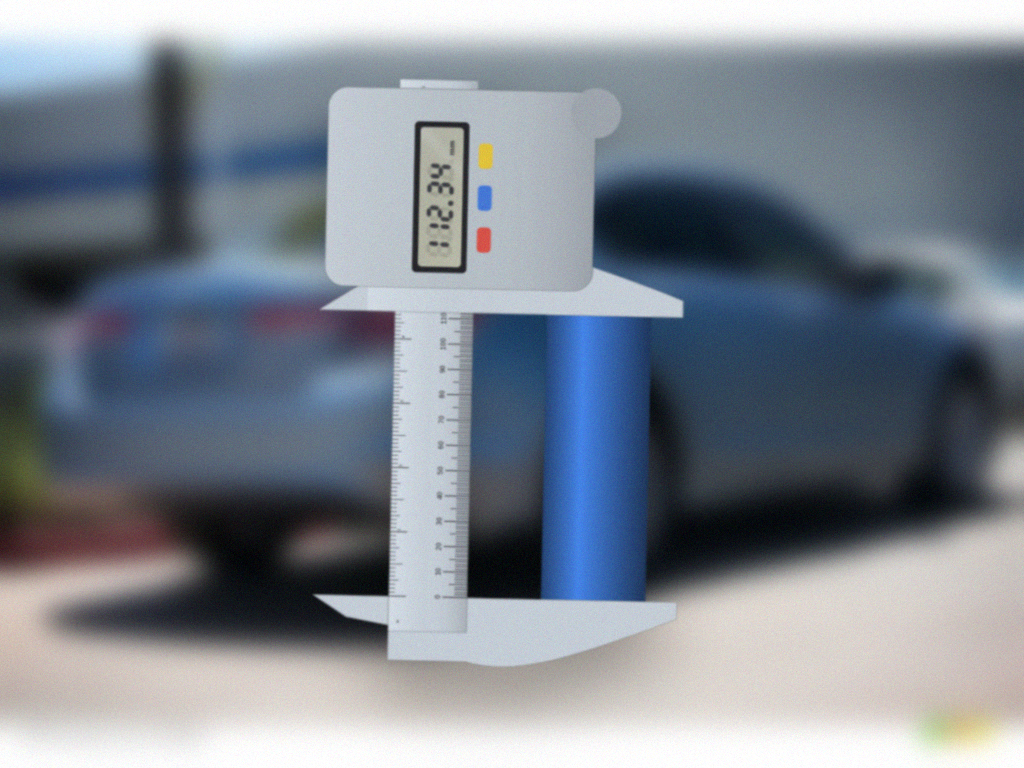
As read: **112.34** mm
